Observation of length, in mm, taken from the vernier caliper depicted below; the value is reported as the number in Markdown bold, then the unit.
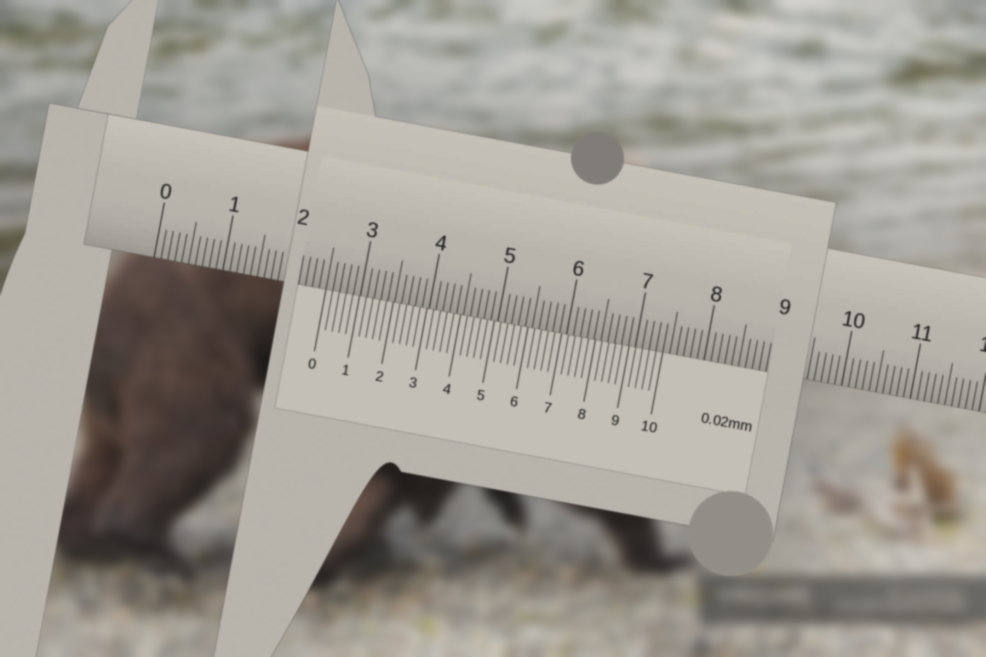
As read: **25.0** mm
